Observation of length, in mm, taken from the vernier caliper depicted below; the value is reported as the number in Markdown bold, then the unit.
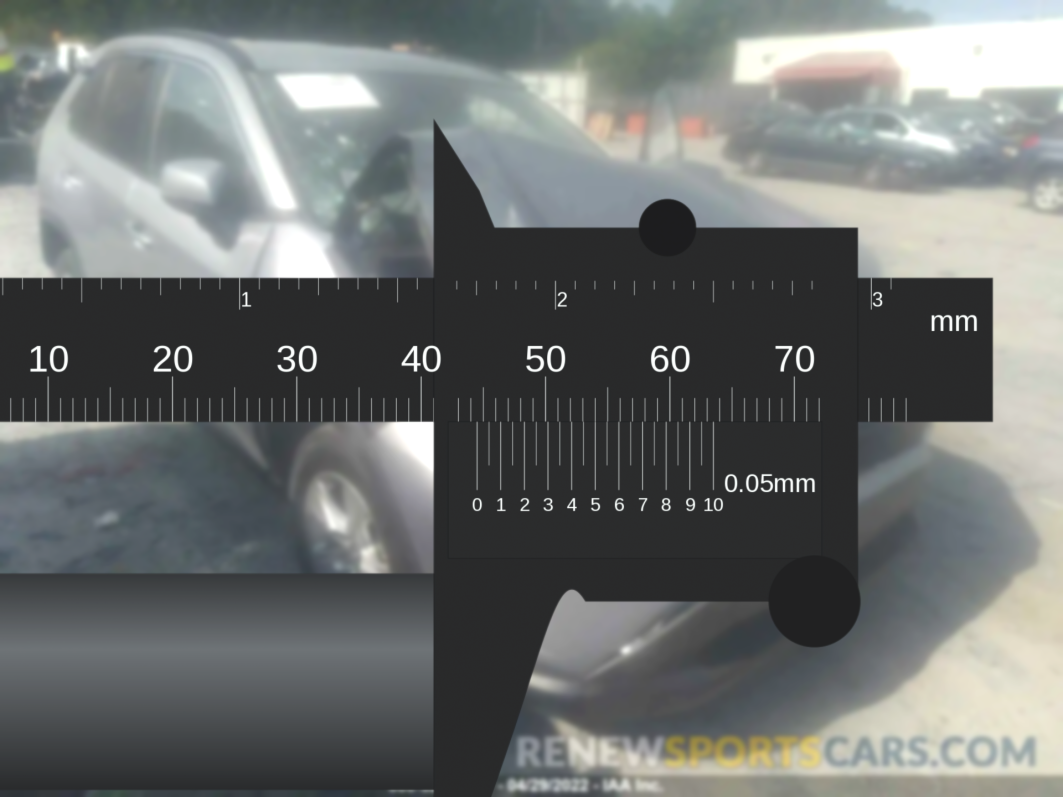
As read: **44.5** mm
